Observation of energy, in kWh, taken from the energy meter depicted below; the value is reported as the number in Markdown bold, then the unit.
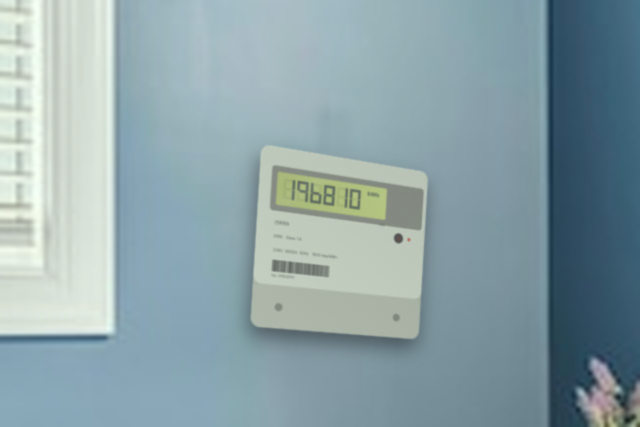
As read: **196810** kWh
